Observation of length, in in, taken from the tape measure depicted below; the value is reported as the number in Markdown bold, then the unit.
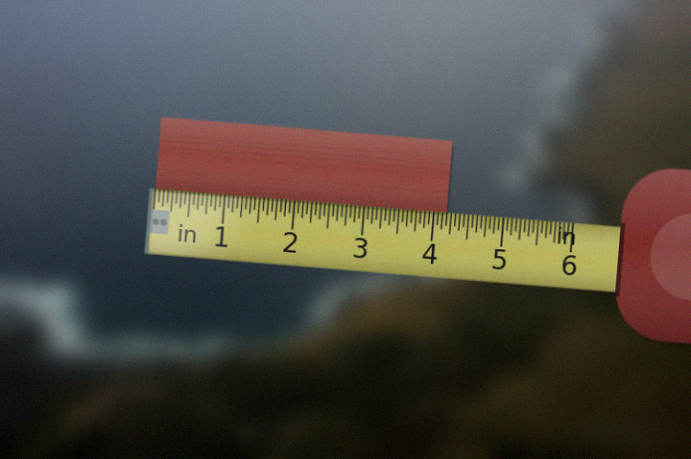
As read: **4.1875** in
